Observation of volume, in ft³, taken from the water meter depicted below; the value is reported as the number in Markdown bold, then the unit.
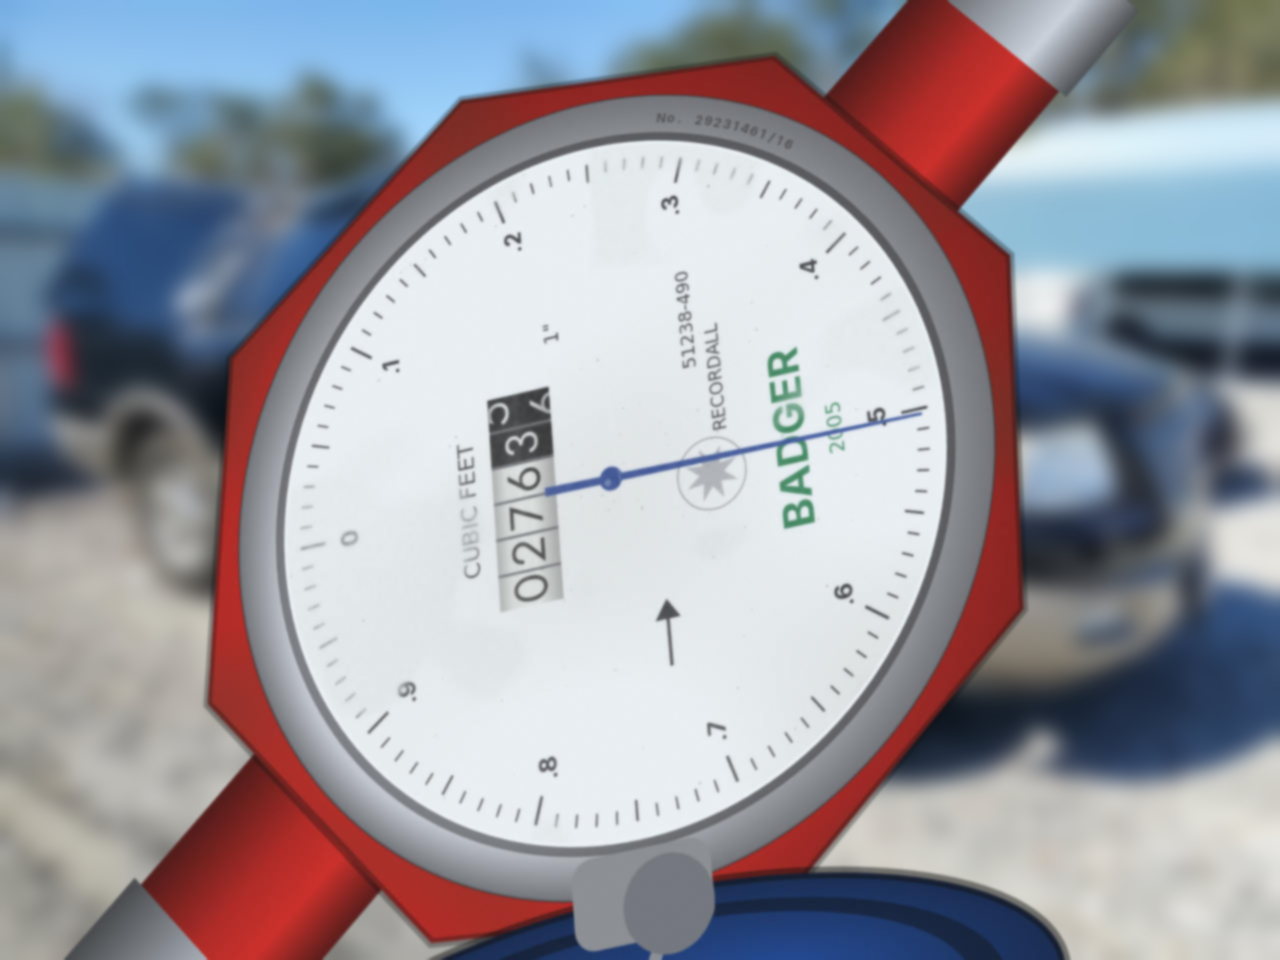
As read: **27635.50** ft³
